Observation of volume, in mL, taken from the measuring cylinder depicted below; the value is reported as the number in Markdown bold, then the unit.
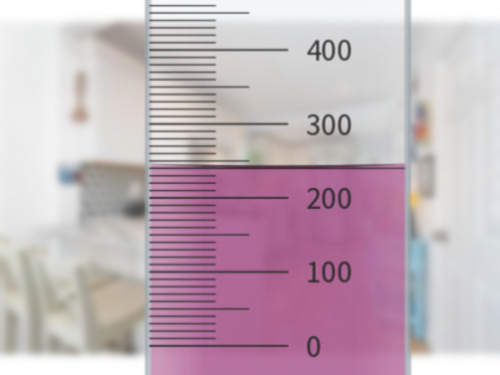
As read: **240** mL
